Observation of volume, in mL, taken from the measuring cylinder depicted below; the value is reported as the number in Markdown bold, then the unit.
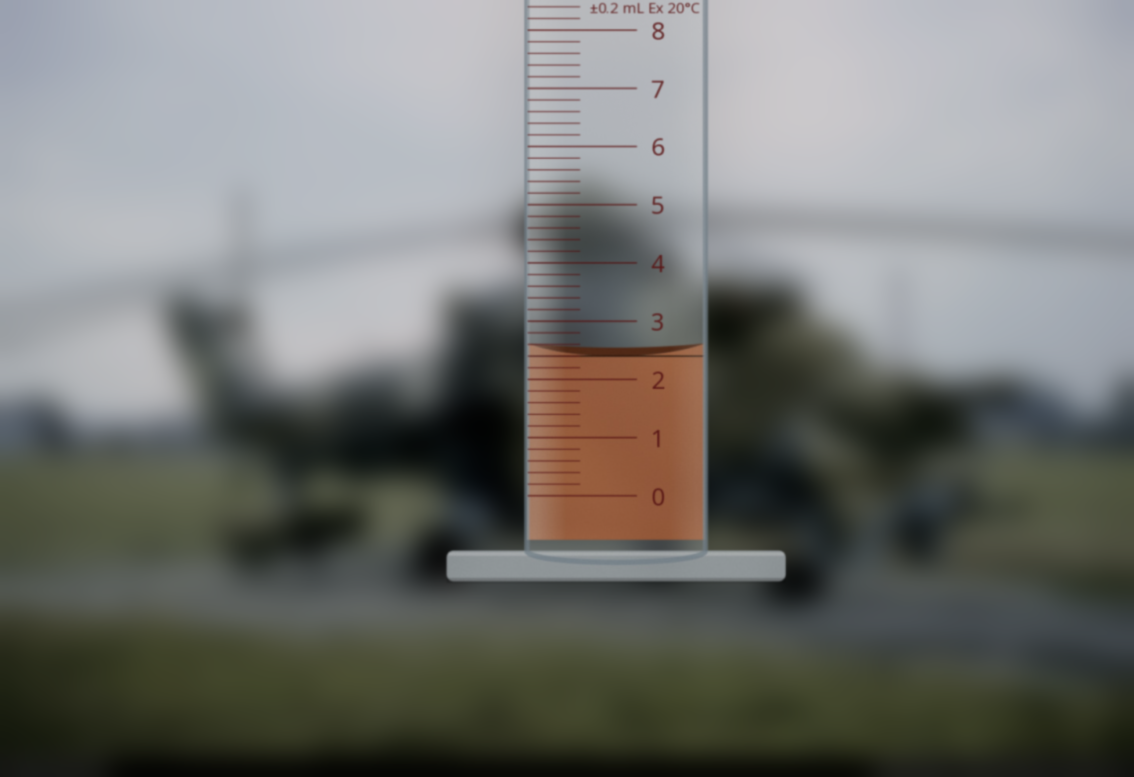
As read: **2.4** mL
